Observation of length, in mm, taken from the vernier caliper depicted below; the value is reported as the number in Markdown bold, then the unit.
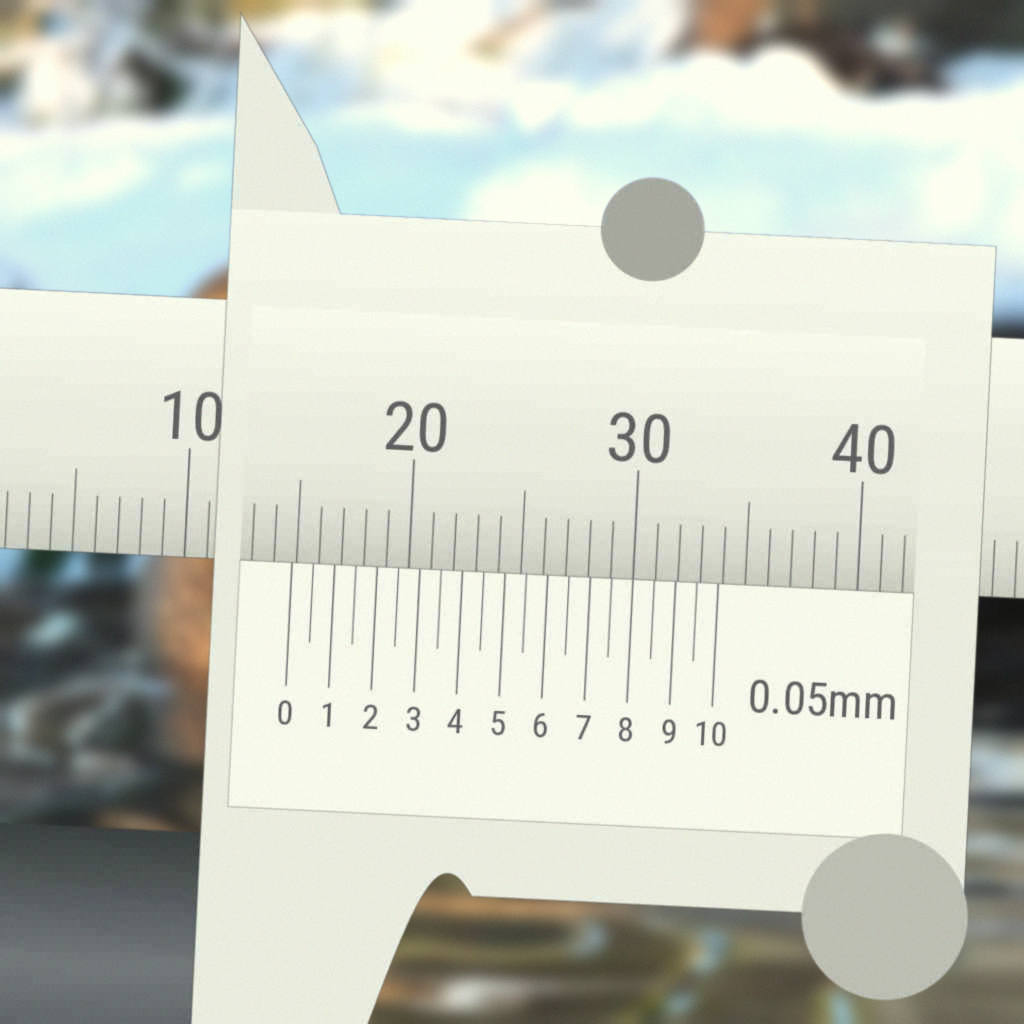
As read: **14.8** mm
